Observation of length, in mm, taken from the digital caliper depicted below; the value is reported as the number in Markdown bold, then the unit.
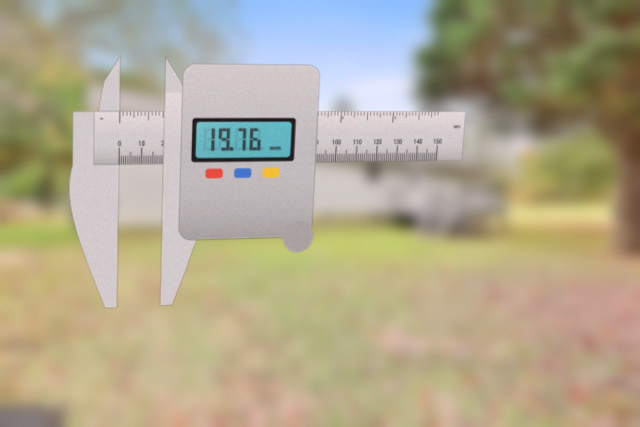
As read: **19.76** mm
